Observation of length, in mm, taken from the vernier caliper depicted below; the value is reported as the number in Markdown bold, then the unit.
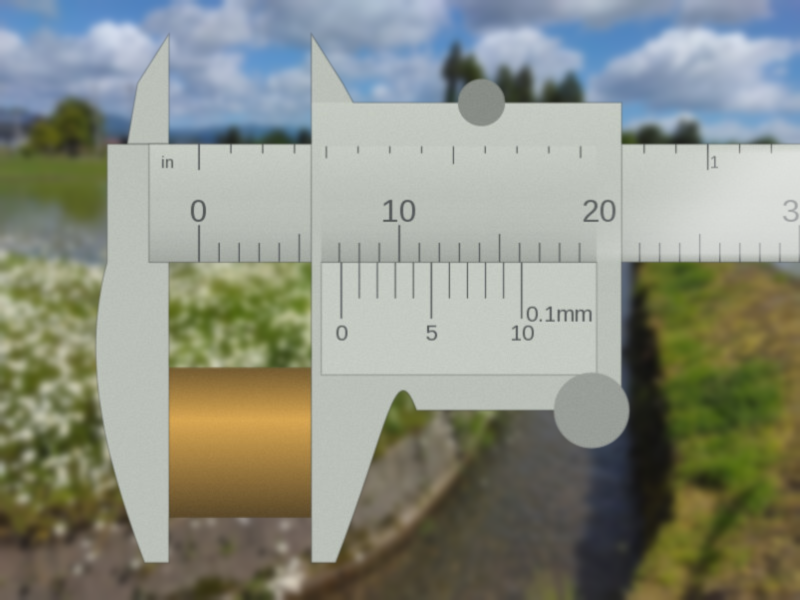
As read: **7.1** mm
